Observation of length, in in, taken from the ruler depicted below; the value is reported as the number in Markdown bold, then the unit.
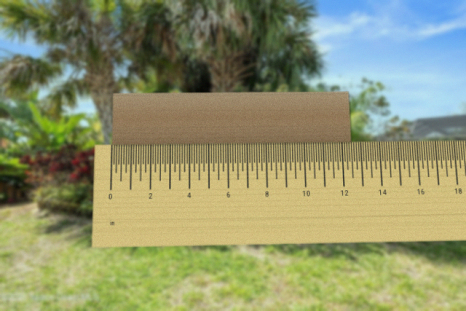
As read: **12.5** in
